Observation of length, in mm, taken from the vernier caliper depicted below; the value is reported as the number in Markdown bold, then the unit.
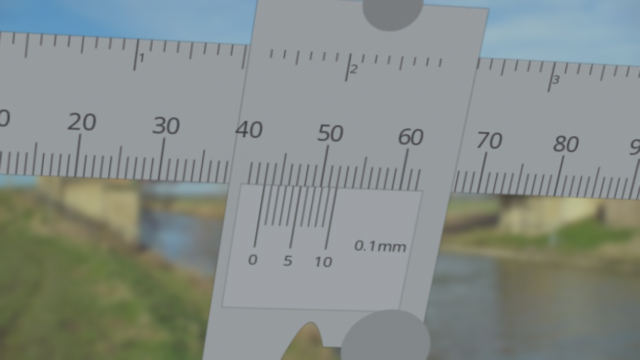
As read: **43.0** mm
